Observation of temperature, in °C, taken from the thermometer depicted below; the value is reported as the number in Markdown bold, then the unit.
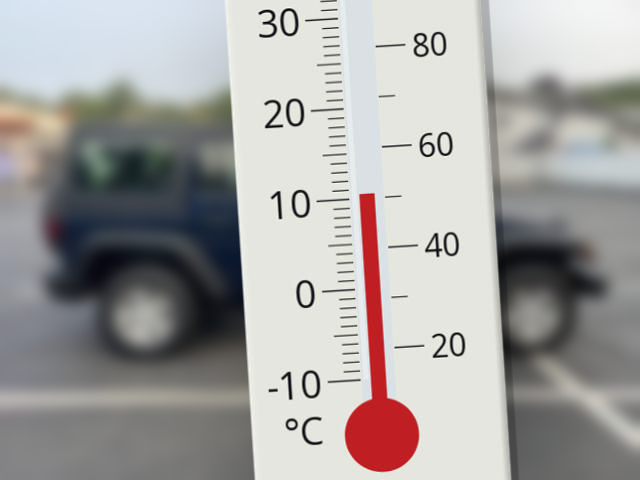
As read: **10.5** °C
